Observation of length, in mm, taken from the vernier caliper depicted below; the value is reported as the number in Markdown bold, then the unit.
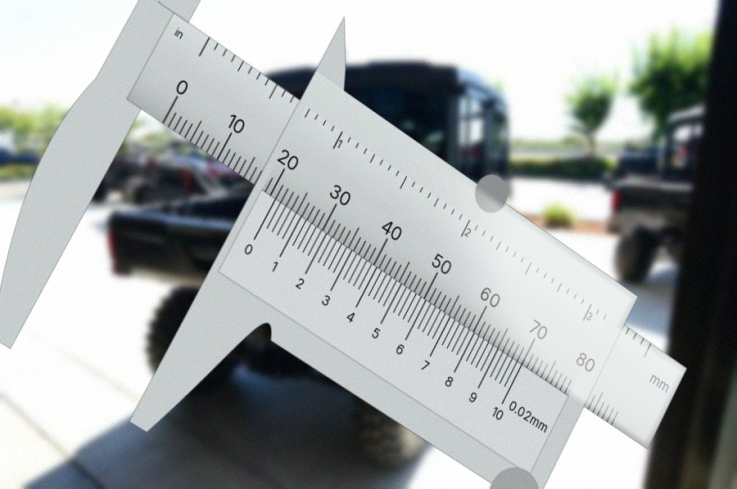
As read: **21.0** mm
